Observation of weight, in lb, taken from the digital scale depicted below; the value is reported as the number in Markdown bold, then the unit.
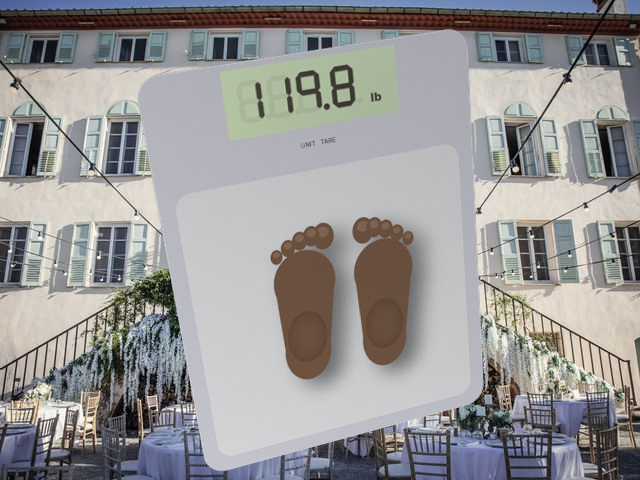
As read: **119.8** lb
